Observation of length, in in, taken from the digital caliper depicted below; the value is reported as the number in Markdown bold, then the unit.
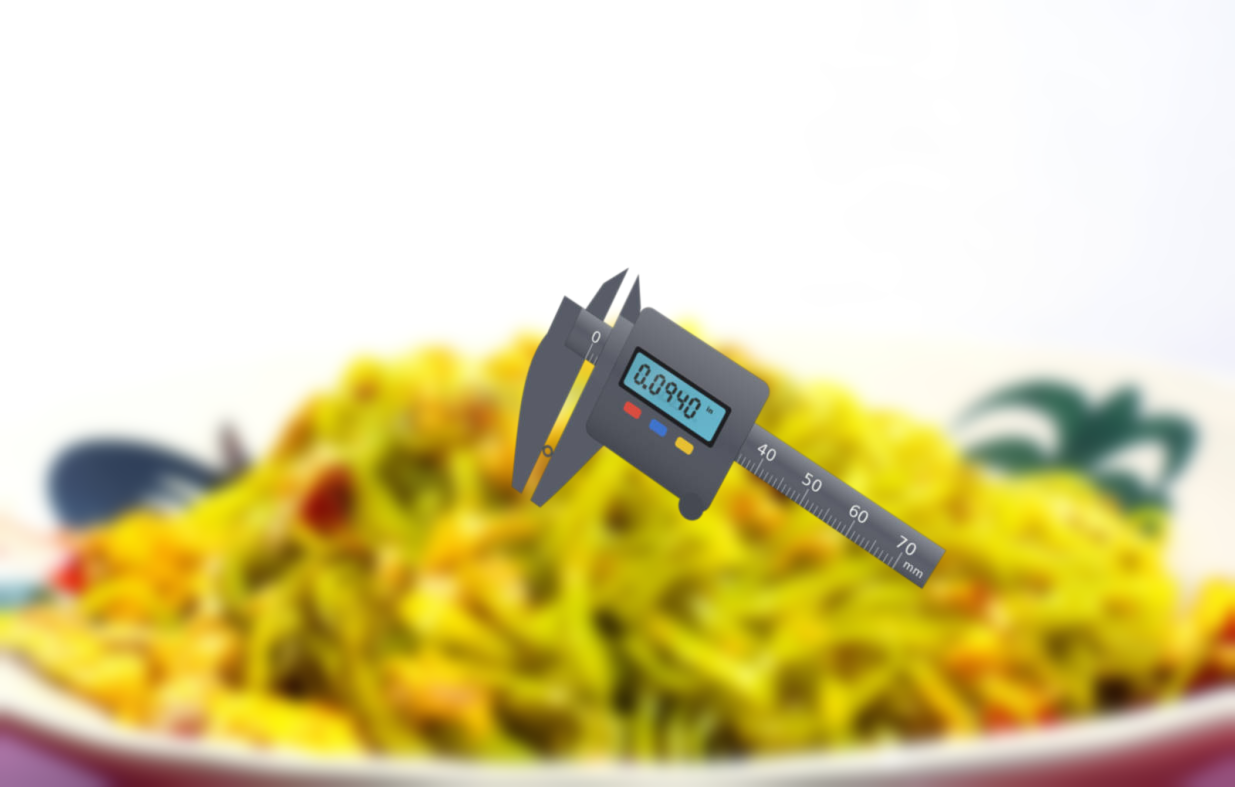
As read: **0.0940** in
